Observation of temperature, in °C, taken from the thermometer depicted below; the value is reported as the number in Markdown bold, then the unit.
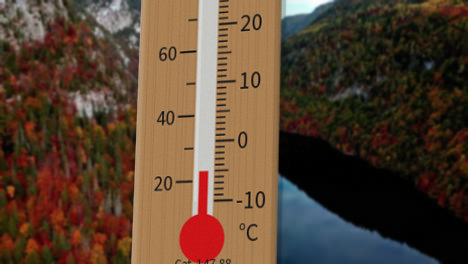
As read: **-5** °C
